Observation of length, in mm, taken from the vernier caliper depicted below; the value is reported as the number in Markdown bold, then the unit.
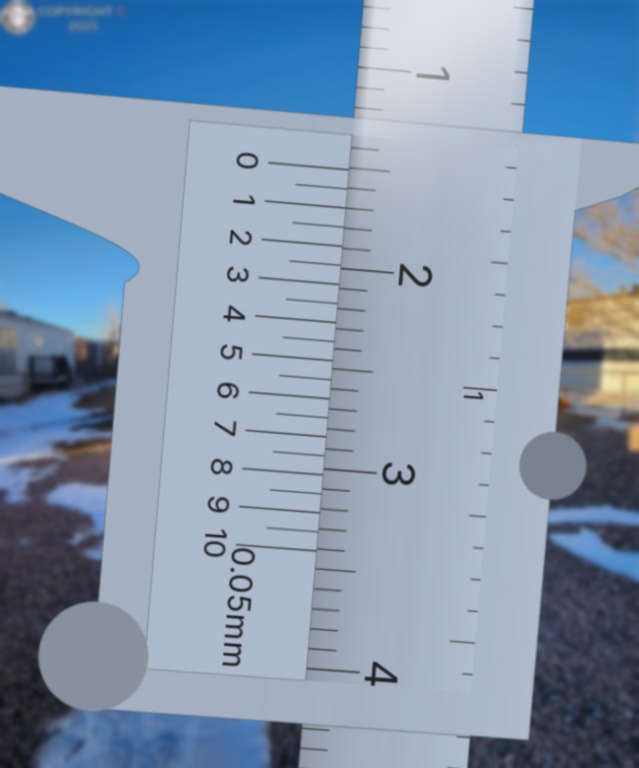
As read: **15.1** mm
